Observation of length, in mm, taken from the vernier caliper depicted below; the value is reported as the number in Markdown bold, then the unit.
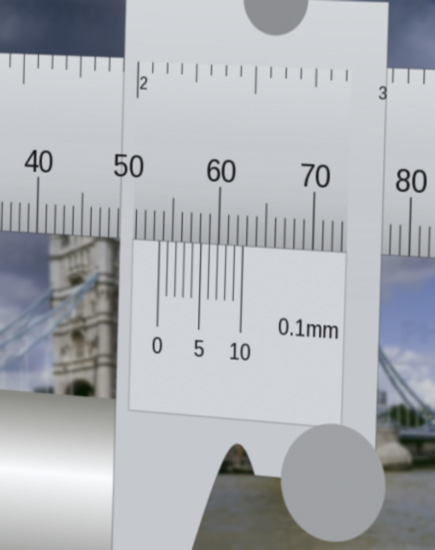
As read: **53.6** mm
